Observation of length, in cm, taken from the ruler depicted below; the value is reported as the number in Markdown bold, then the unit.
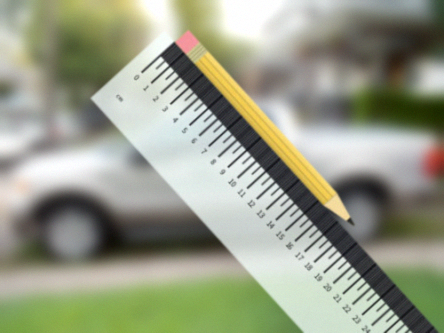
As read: **18** cm
